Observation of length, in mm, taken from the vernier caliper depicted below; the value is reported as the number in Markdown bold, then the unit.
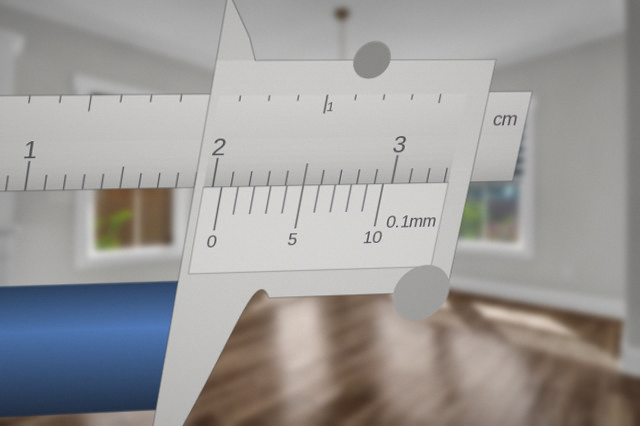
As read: **20.5** mm
